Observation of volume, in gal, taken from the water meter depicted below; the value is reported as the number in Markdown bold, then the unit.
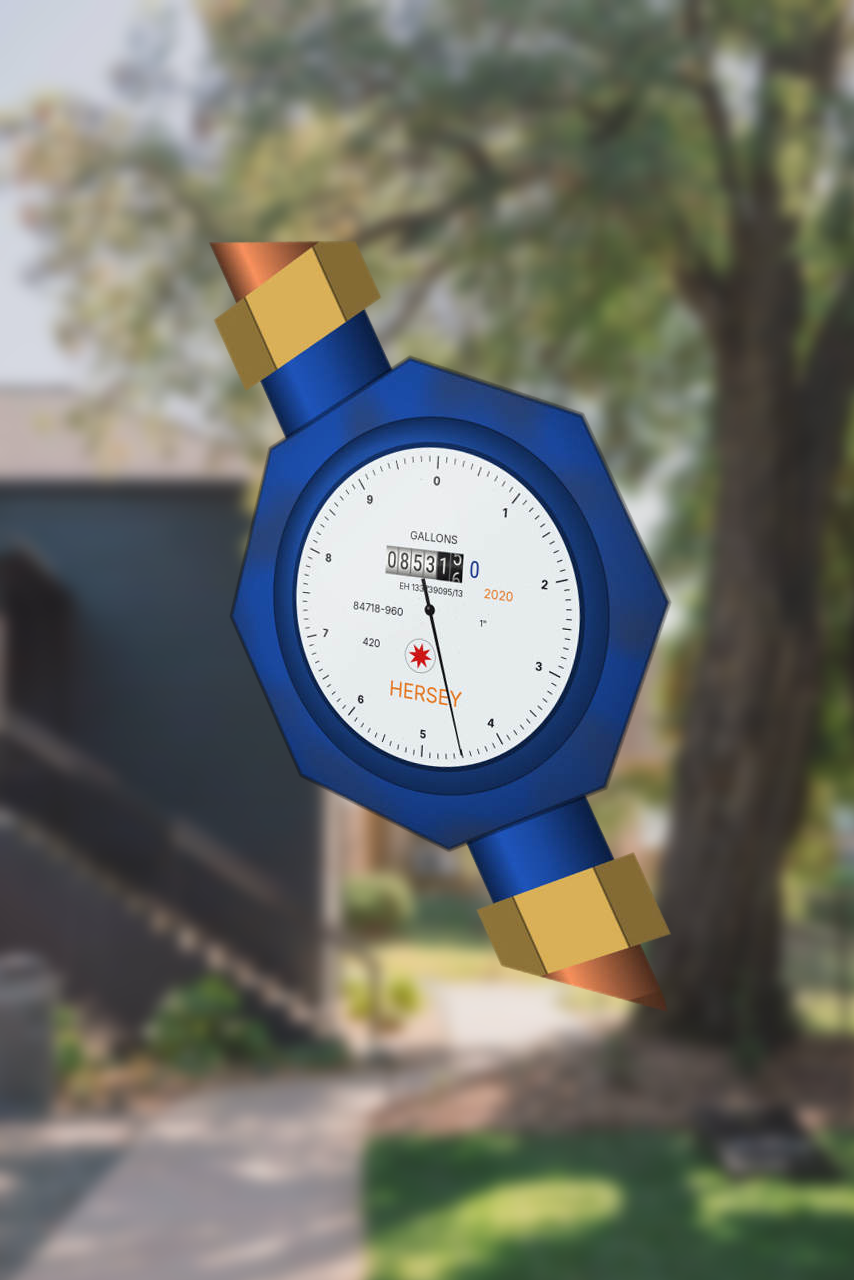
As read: **853154.5** gal
